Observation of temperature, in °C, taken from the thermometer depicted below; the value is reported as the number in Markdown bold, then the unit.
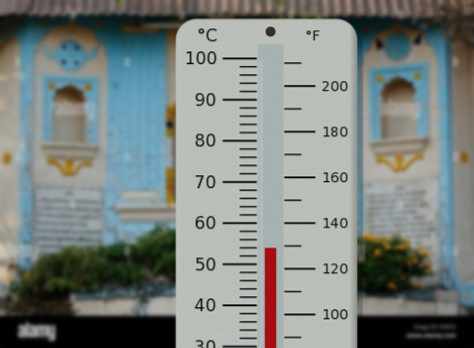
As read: **54** °C
